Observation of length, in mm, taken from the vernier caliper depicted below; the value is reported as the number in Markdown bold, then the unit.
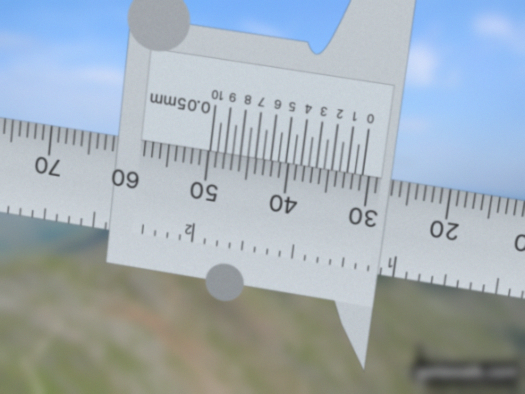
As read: **30.8** mm
